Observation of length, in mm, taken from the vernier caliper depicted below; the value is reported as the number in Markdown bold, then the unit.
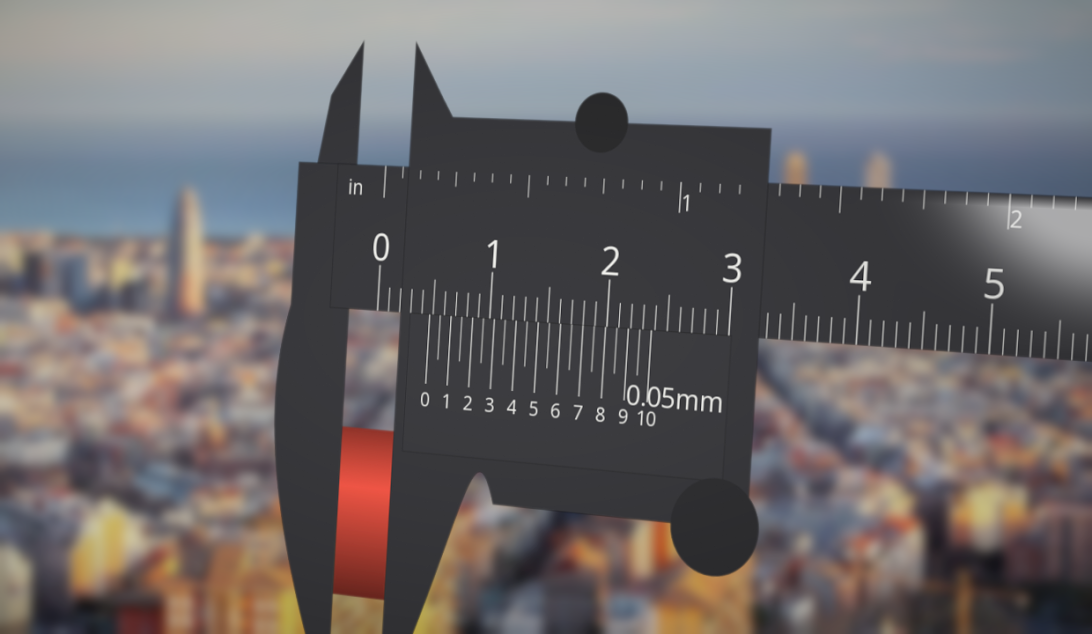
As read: **4.7** mm
